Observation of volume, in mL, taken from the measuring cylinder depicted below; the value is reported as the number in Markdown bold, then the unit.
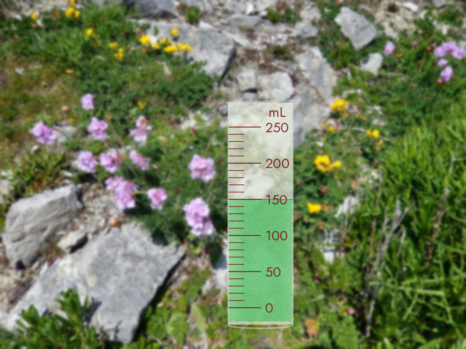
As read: **150** mL
